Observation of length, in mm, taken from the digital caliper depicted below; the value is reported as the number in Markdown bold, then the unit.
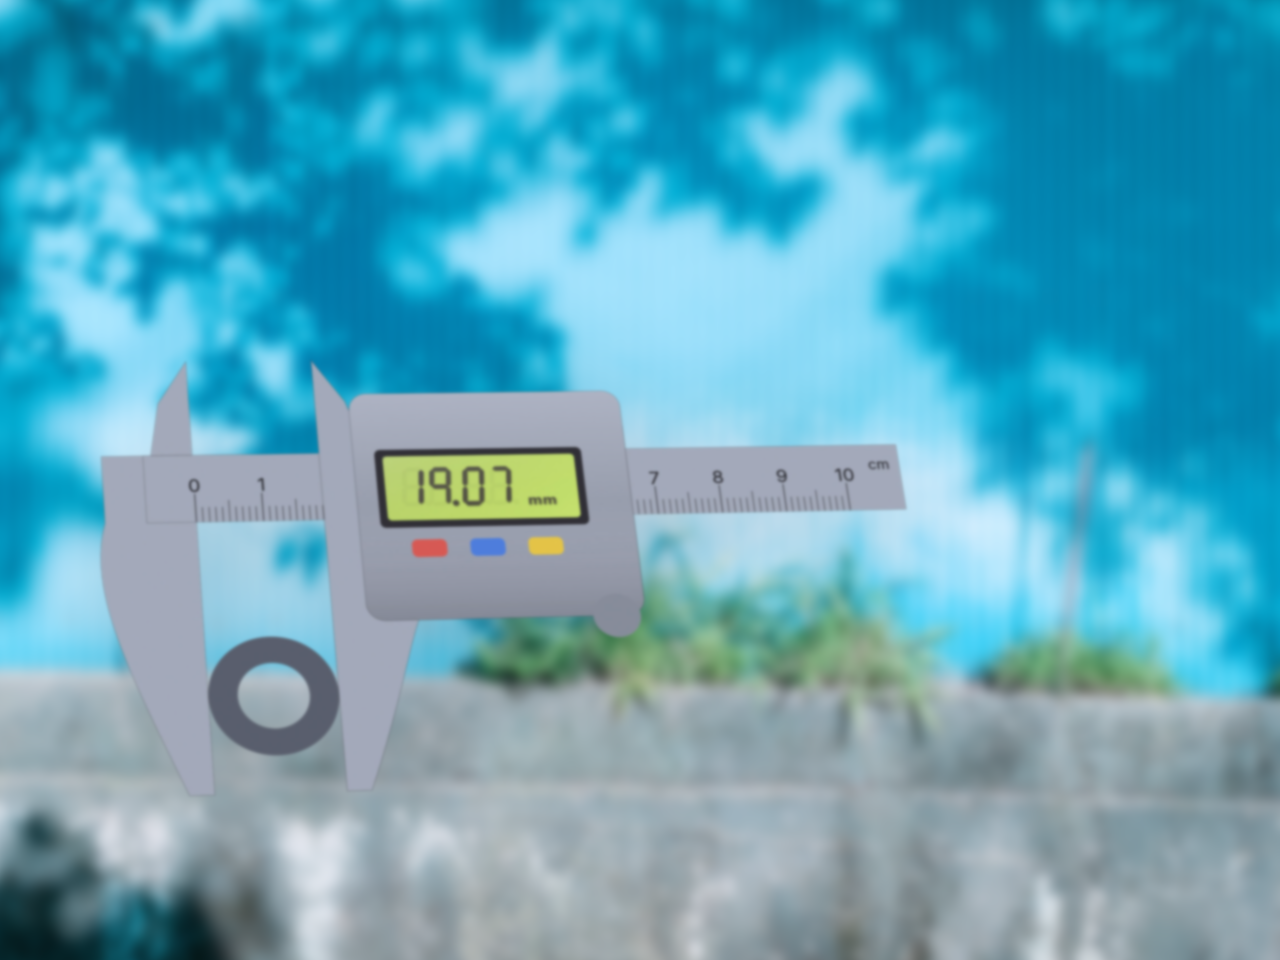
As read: **19.07** mm
